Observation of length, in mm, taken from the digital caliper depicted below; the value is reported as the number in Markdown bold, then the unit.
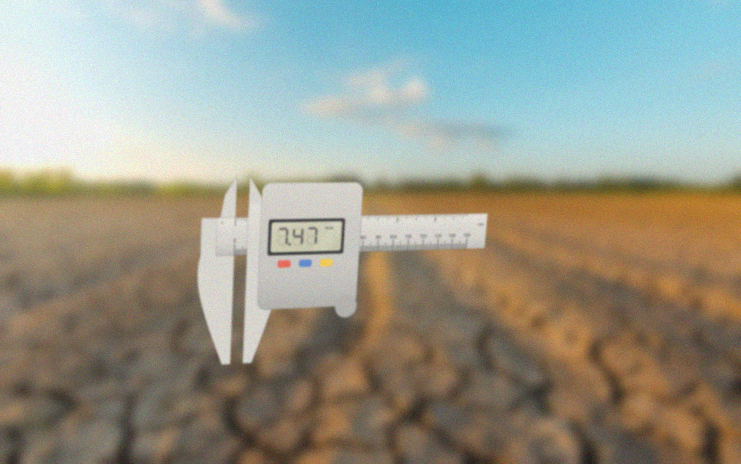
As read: **7.47** mm
